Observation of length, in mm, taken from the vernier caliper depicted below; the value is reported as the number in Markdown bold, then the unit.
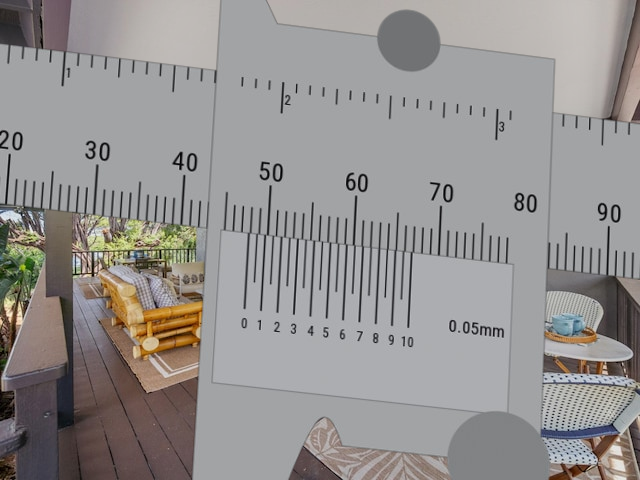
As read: **47.8** mm
